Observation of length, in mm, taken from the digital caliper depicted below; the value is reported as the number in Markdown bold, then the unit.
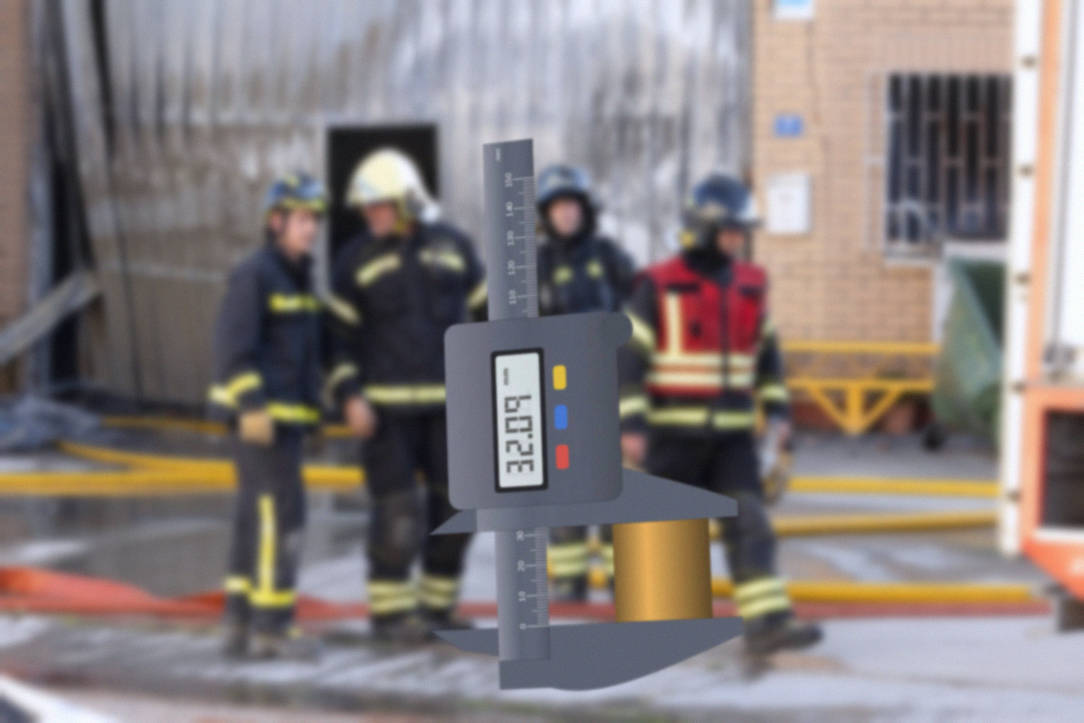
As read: **32.09** mm
